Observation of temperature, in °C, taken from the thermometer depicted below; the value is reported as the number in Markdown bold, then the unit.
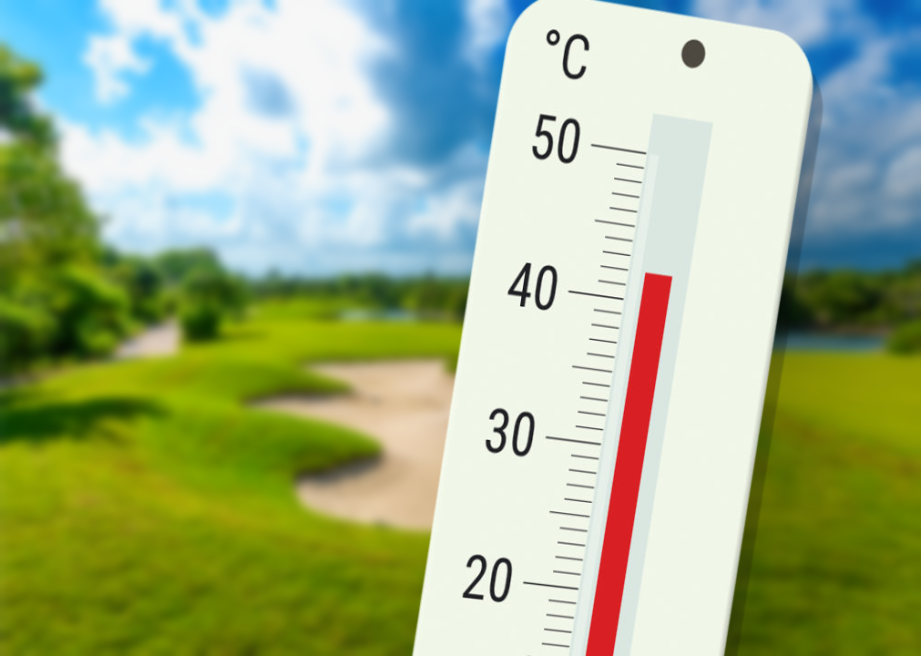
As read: **42** °C
